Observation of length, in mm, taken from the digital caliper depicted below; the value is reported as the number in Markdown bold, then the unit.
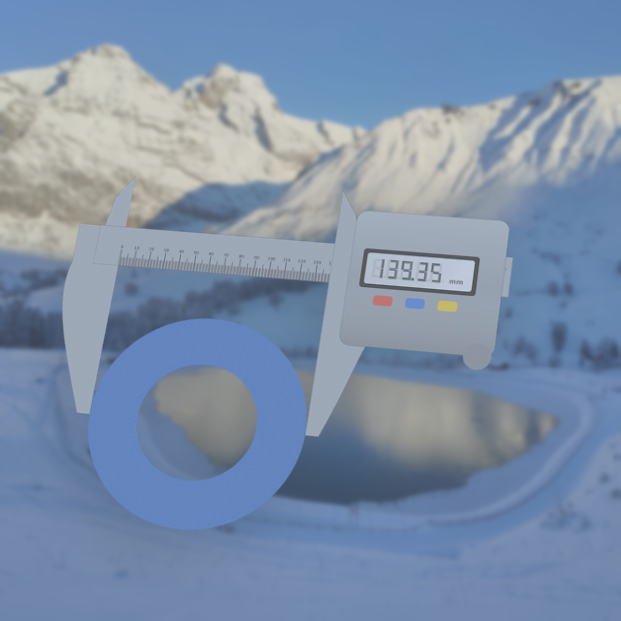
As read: **139.35** mm
